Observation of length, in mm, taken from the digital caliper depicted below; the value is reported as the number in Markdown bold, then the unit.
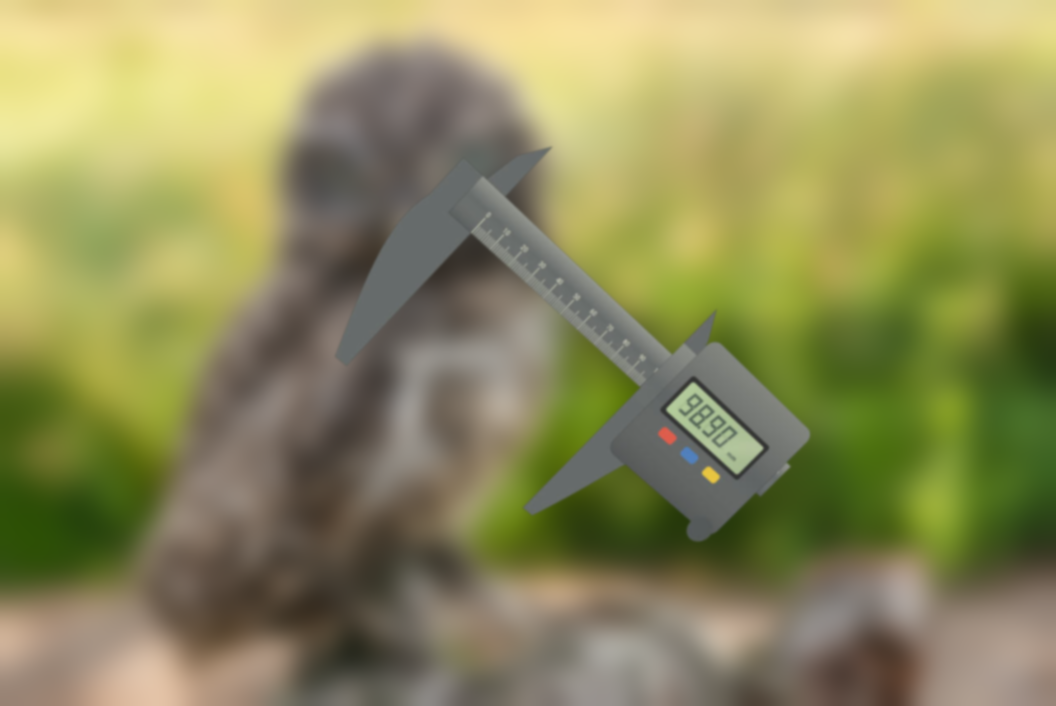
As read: **98.90** mm
